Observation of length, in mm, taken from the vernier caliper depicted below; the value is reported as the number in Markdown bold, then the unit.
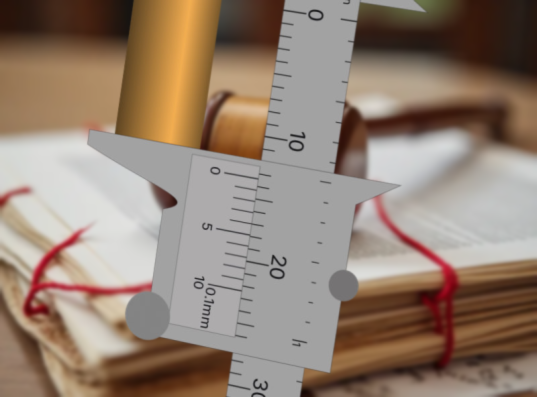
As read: **13.4** mm
